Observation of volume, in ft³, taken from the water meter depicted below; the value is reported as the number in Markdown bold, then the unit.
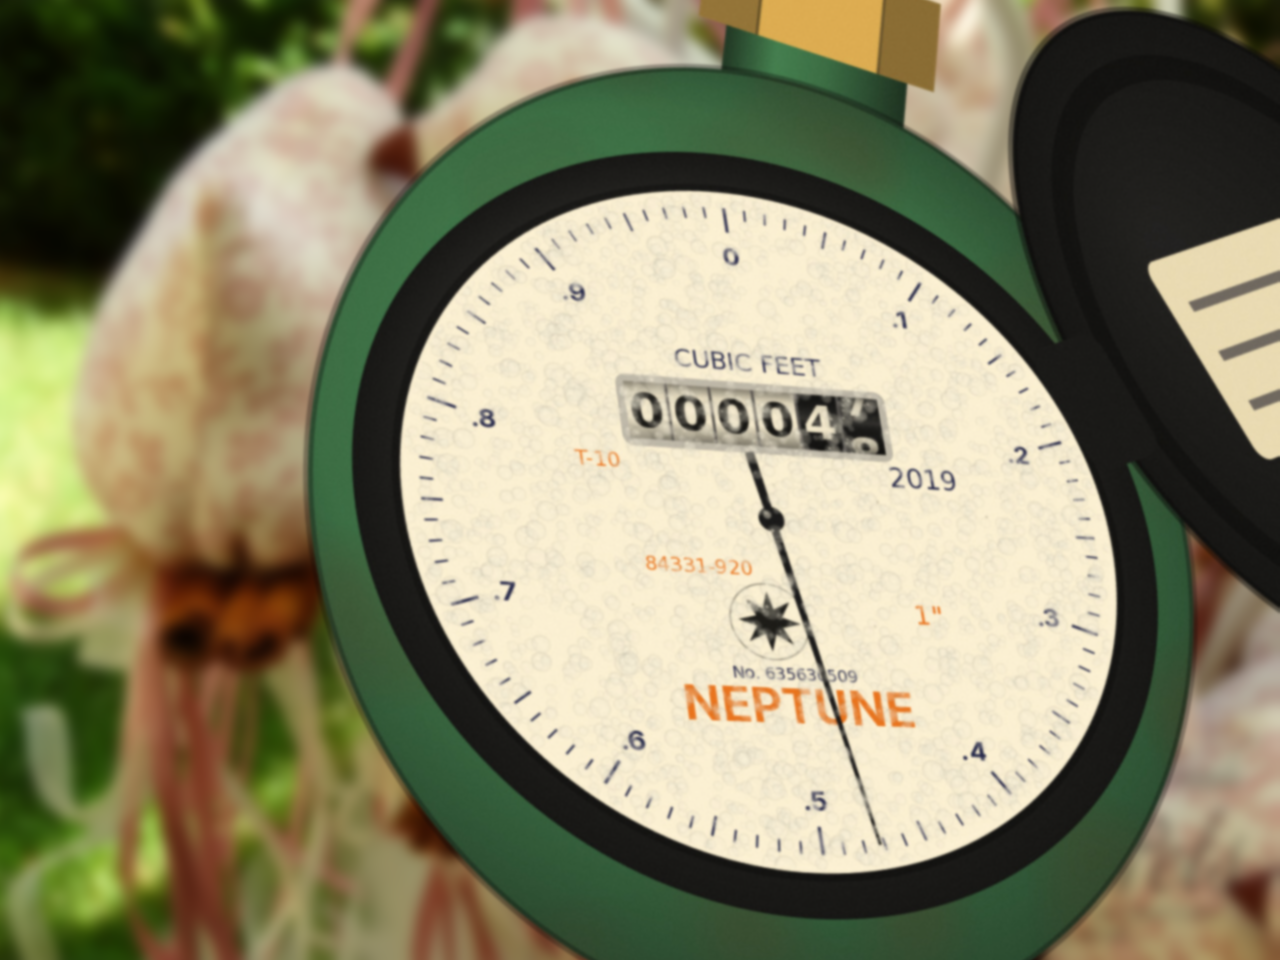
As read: **47.47** ft³
